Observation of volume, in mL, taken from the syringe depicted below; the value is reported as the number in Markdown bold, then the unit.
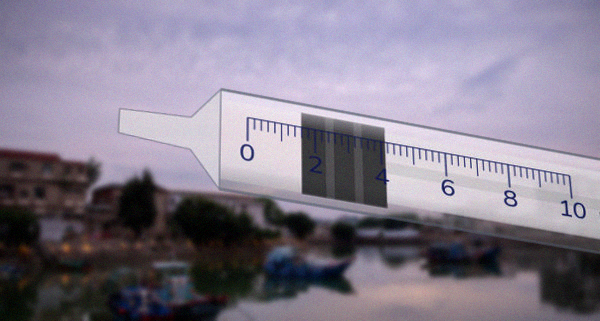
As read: **1.6** mL
